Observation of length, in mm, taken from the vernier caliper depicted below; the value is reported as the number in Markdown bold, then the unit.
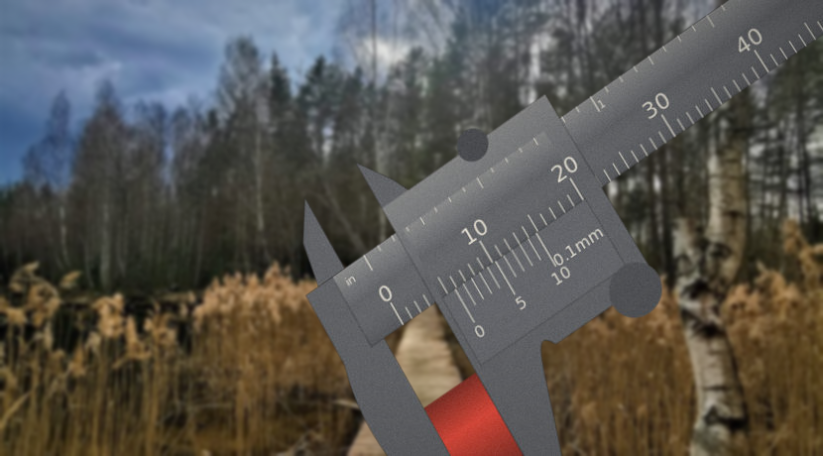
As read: **5.8** mm
